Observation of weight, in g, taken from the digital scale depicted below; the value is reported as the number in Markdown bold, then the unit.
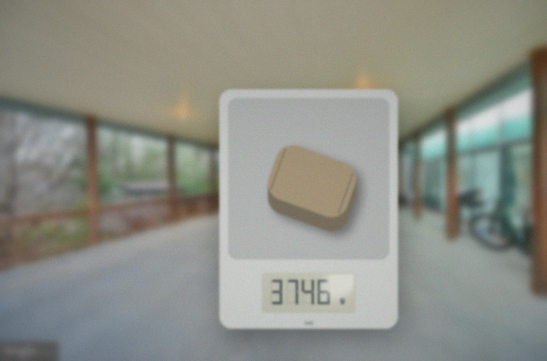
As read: **3746** g
